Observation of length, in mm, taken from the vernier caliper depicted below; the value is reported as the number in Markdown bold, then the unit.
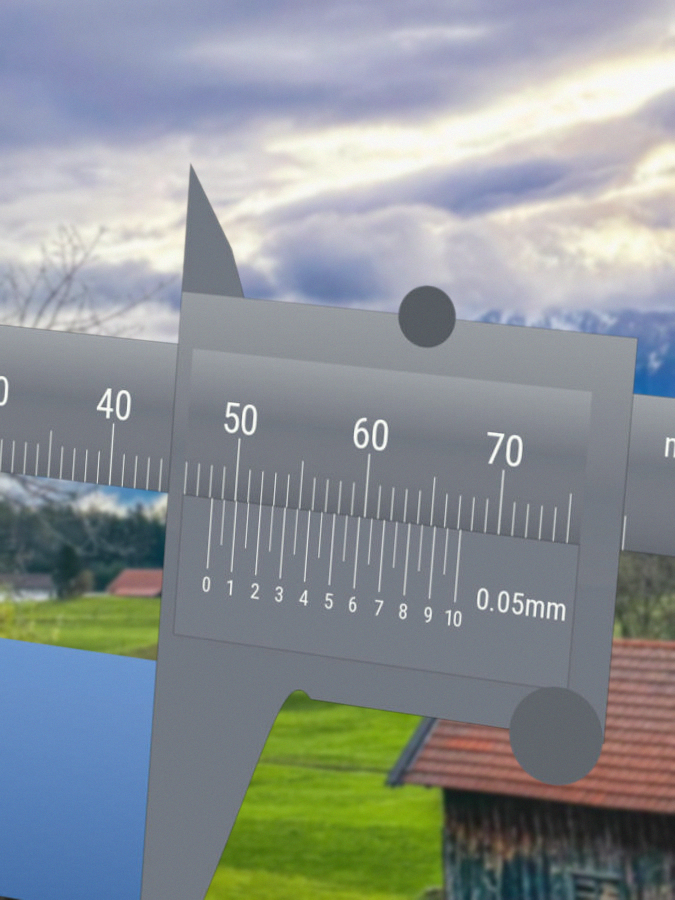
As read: **48.2** mm
